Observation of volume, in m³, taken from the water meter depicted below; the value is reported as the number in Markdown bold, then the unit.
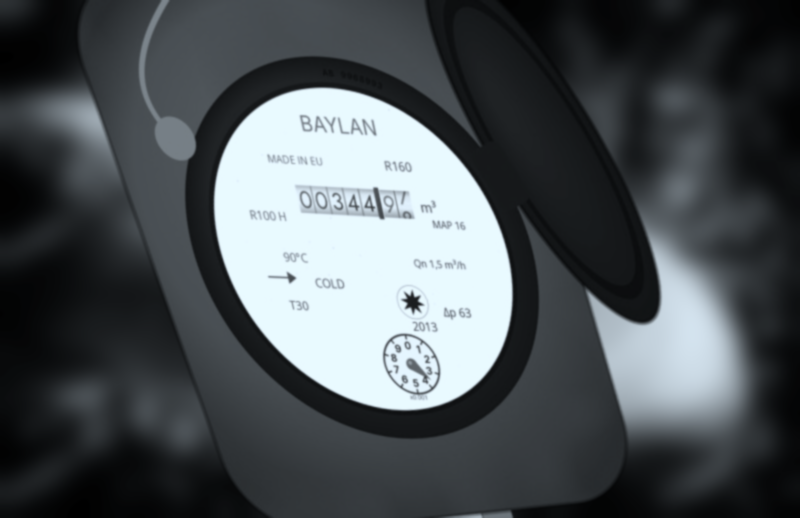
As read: **344.973** m³
